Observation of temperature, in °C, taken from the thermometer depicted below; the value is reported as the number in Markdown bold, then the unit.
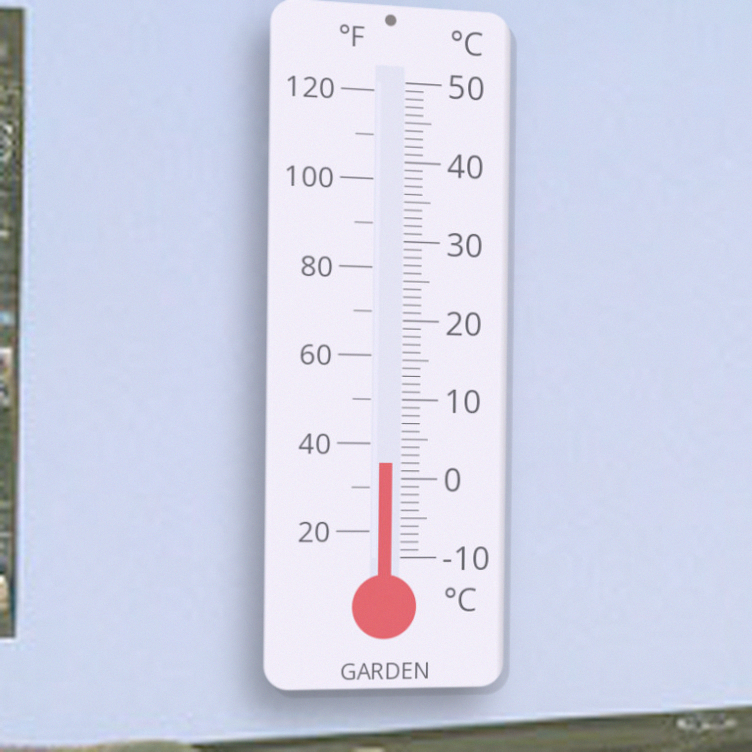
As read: **2** °C
